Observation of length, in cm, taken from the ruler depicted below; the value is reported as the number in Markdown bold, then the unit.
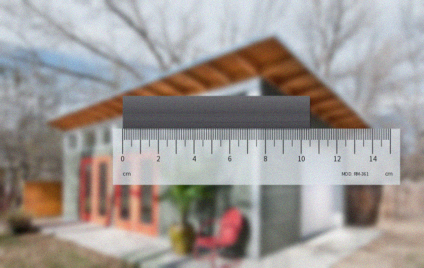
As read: **10.5** cm
